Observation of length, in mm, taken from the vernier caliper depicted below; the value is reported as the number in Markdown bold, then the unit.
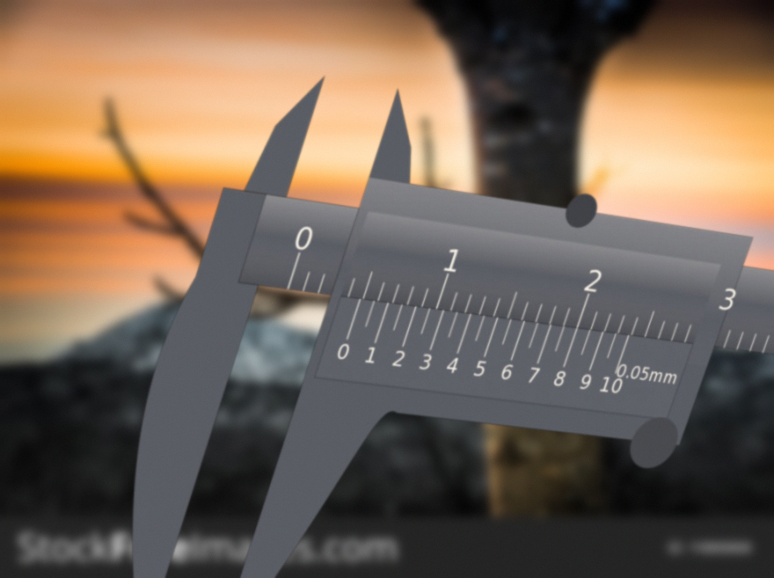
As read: **4.8** mm
